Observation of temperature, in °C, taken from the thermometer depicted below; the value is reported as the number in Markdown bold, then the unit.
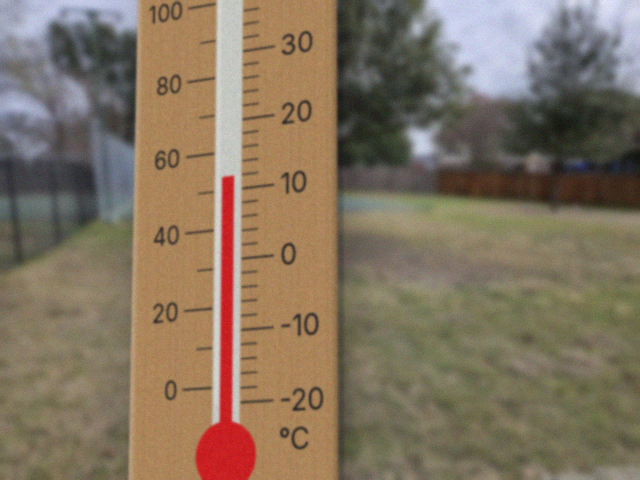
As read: **12** °C
